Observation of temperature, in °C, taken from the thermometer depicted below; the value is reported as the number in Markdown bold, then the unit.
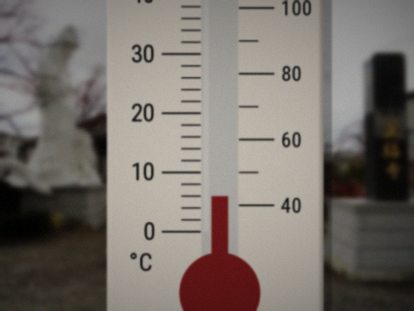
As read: **6** °C
